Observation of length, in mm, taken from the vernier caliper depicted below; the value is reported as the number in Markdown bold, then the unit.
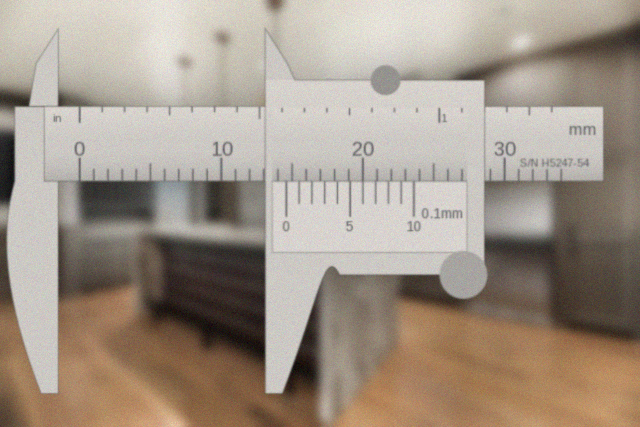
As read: **14.6** mm
